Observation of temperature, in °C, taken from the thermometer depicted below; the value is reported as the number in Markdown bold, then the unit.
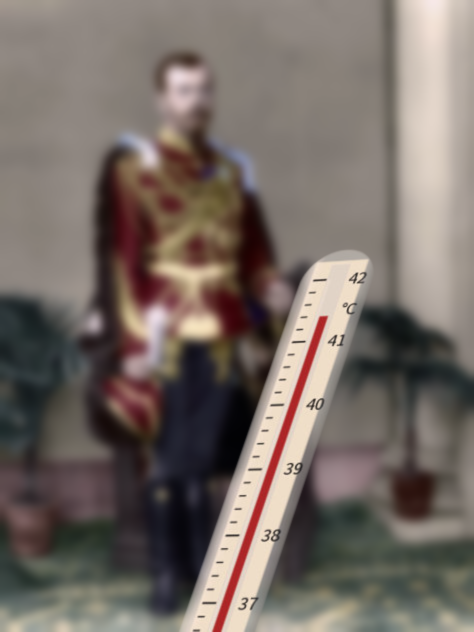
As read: **41.4** °C
